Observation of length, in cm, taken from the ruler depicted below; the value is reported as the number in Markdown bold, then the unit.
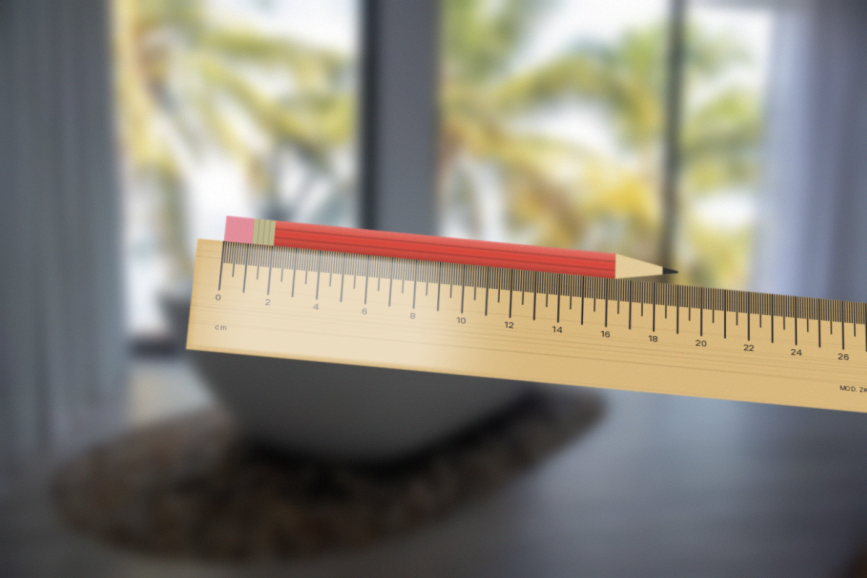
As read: **19** cm
